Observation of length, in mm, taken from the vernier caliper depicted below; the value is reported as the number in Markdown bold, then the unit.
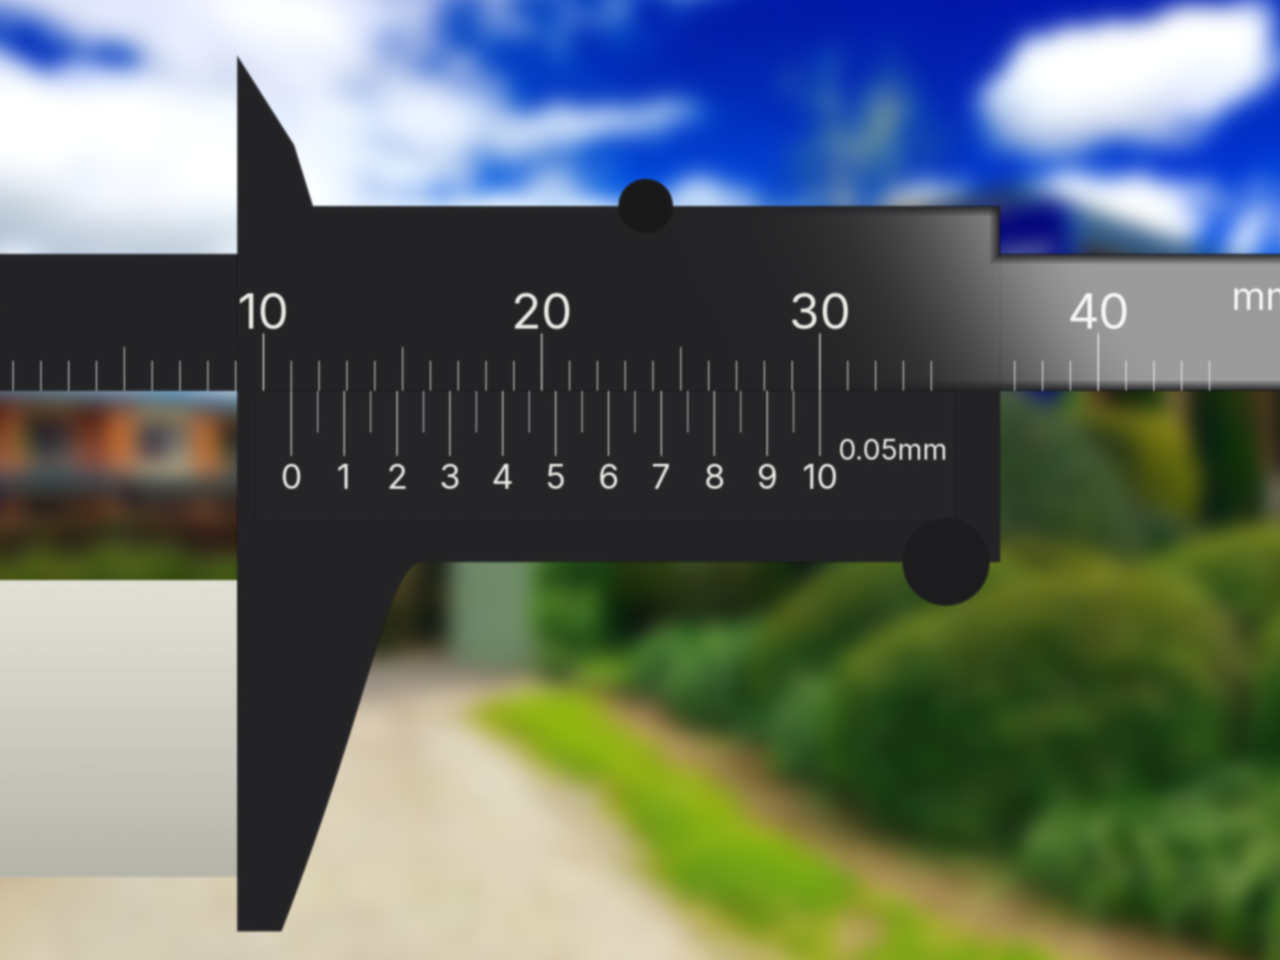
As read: **11.0** mm
